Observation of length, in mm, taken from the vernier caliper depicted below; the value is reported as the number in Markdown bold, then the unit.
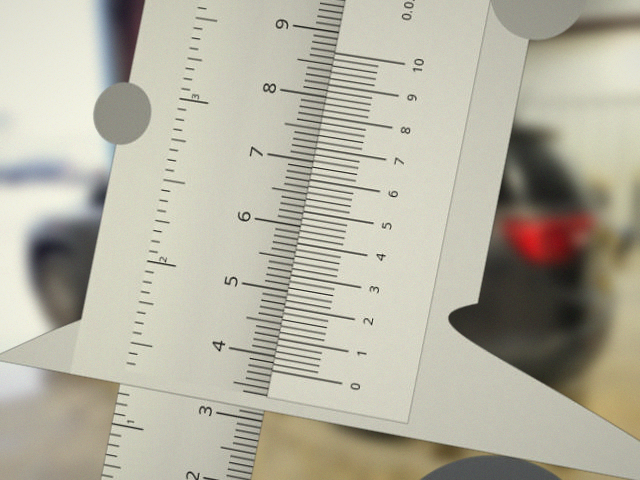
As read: **37.8** mm
